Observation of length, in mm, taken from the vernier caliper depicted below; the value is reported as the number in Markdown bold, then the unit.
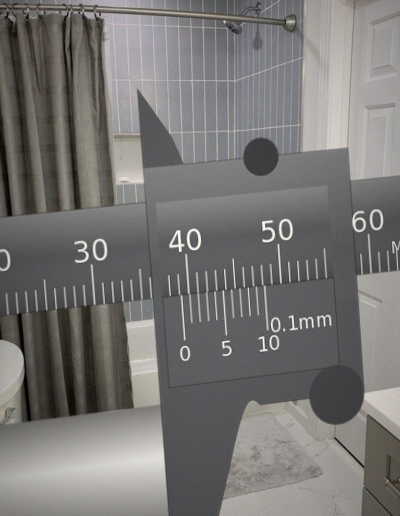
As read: **39.2** mm
